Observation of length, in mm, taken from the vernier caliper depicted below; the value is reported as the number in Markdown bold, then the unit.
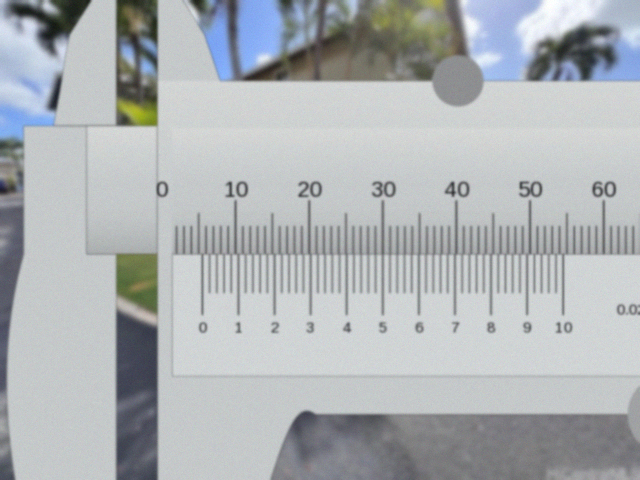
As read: **5.5** mm
